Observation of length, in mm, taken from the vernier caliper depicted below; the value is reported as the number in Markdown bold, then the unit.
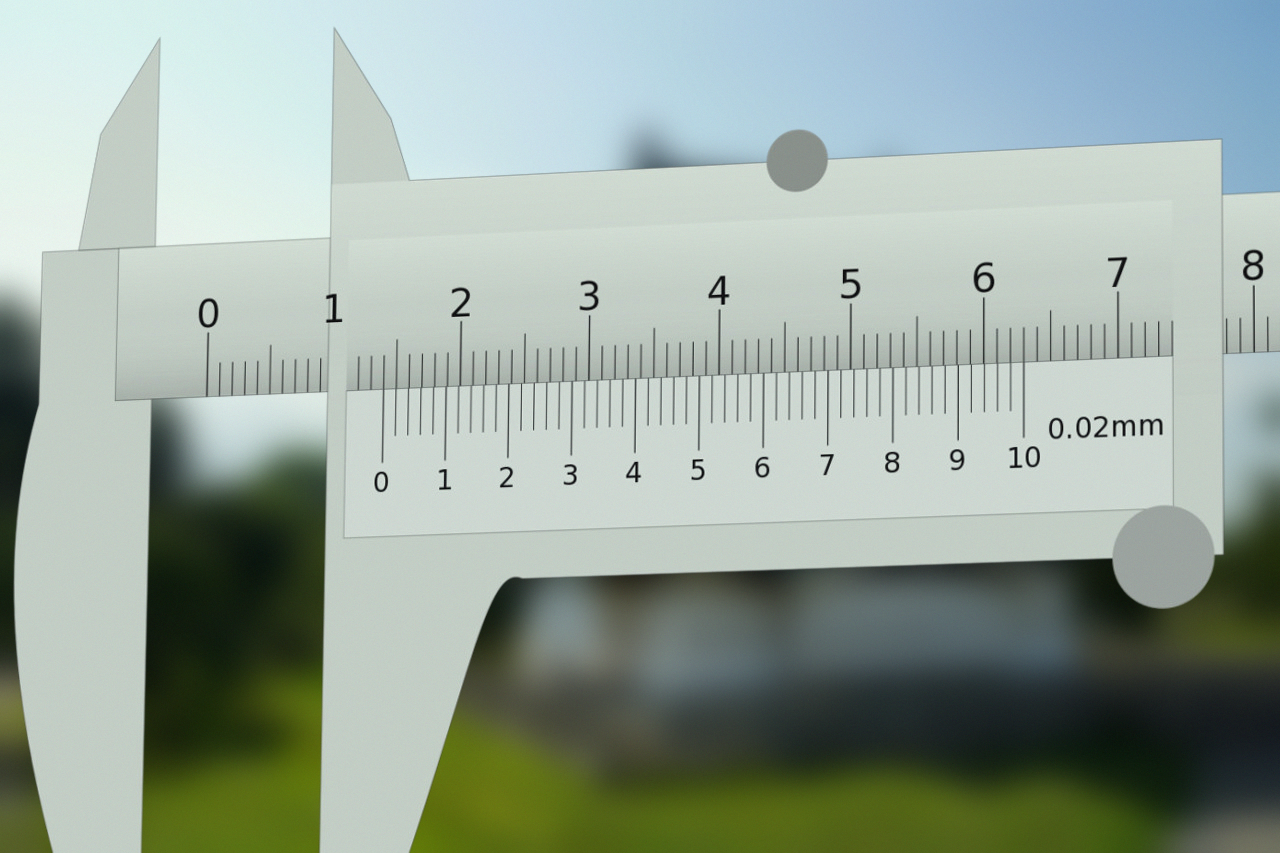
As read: **14.0** mm
